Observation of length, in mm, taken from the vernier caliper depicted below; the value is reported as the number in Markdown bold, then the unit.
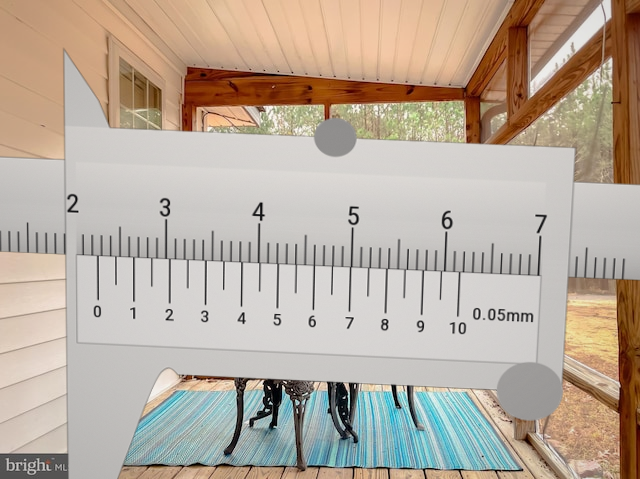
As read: **22.6** mm
